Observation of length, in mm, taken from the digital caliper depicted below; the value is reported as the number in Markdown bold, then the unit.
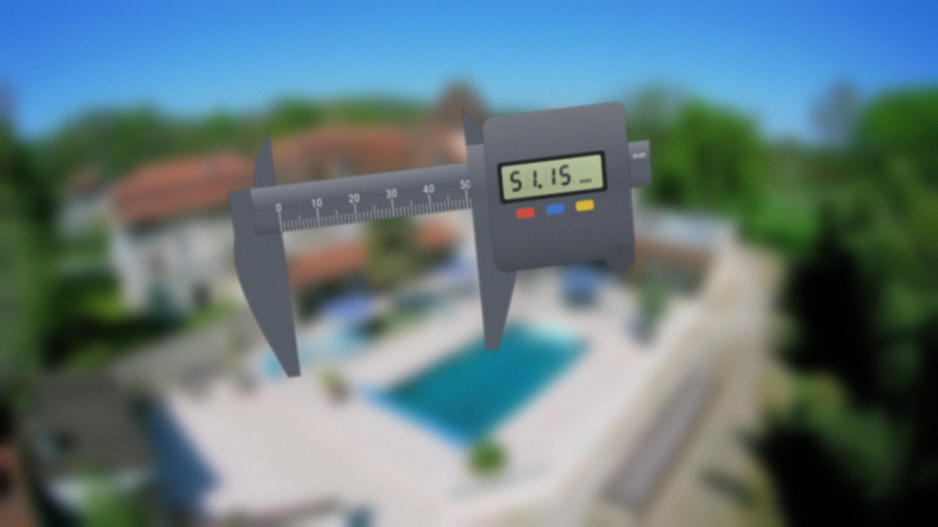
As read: **51.15** mm
